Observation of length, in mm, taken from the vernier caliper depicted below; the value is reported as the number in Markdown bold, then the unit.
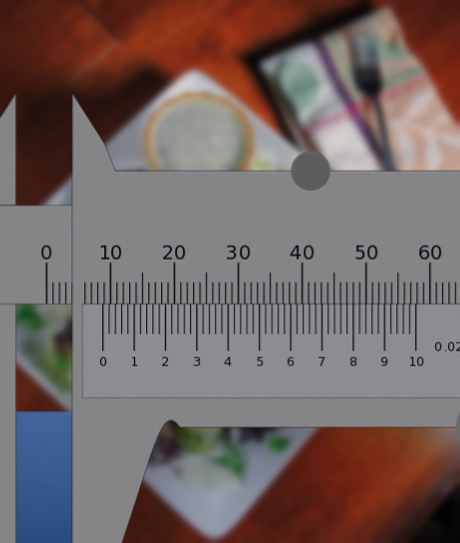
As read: **8.8** mm
